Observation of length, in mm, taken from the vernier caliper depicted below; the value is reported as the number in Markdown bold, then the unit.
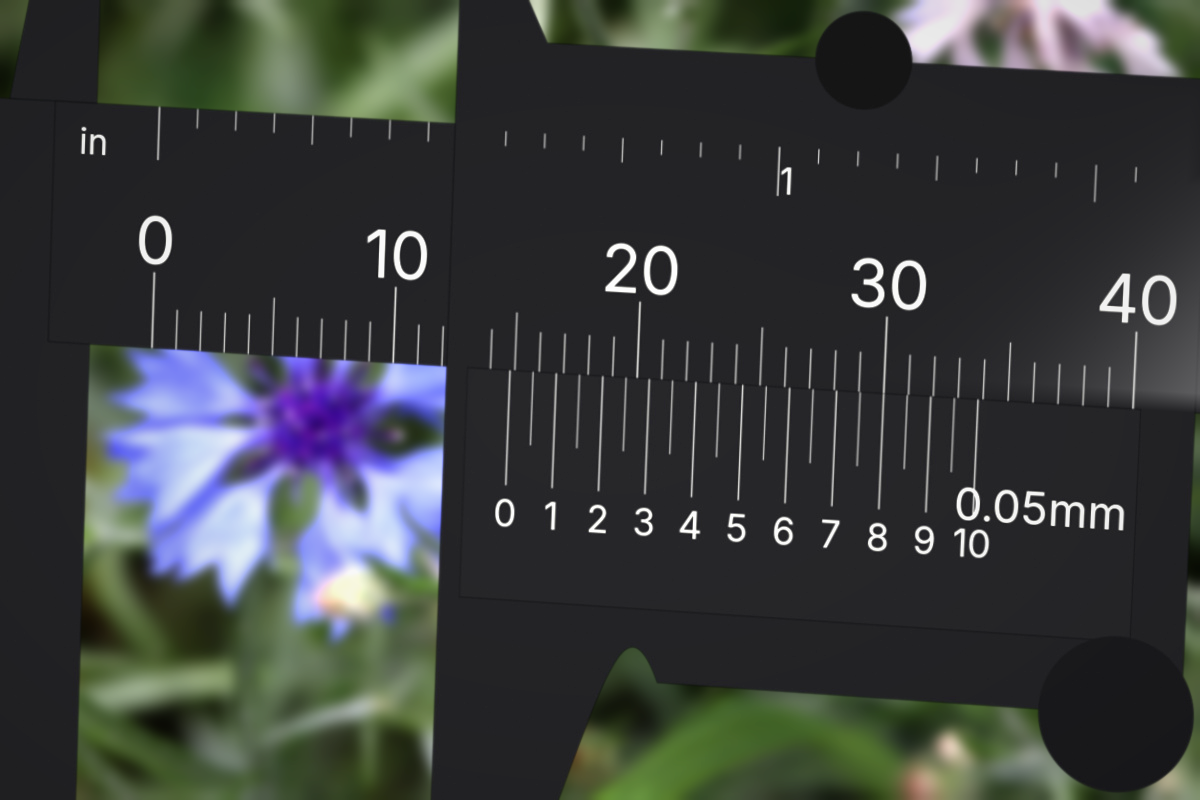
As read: **14.8** mm
